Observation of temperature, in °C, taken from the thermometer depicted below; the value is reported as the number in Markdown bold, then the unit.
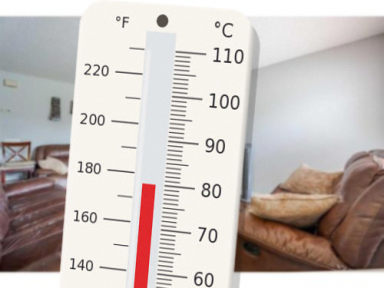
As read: **80** °C
